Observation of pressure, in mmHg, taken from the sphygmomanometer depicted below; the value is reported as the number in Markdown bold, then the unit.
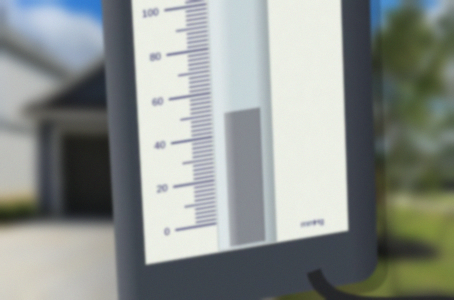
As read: **50** mmHg
